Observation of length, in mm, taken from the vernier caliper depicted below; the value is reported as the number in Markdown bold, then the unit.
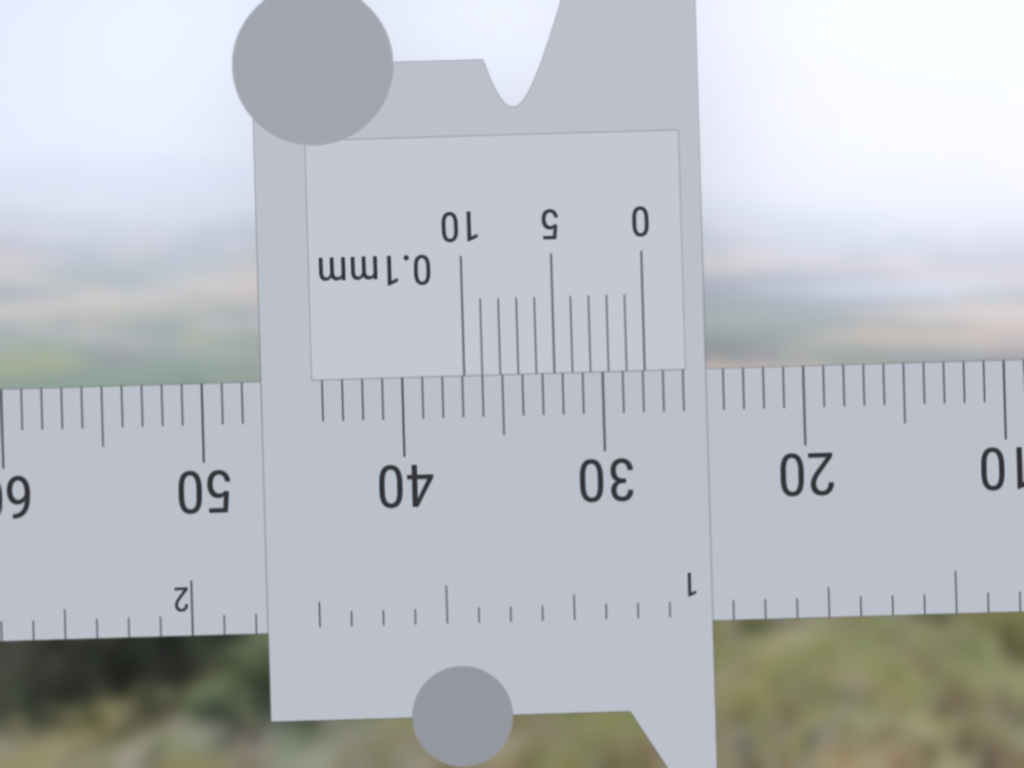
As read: **27.9** mm
